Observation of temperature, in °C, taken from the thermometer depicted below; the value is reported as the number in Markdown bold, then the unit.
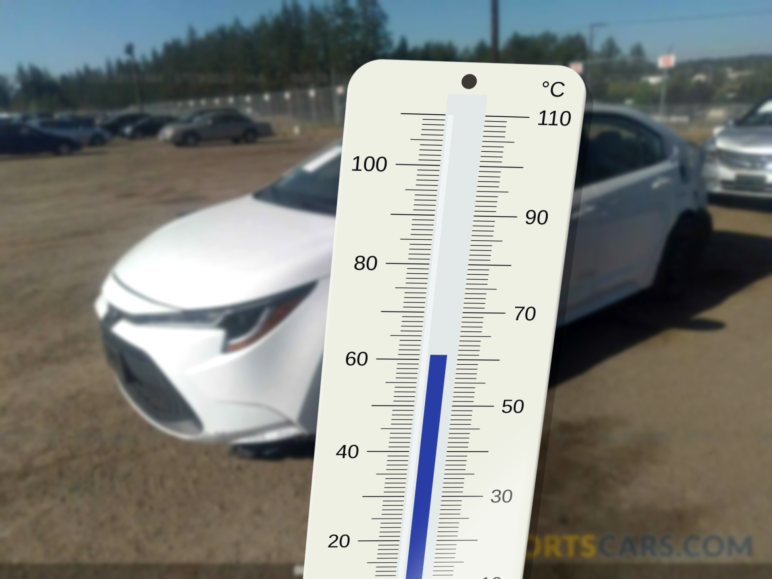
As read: **61** °C
